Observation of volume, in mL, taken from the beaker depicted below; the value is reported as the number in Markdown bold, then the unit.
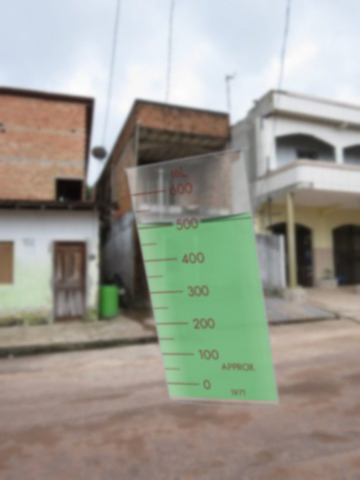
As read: **500** mL
